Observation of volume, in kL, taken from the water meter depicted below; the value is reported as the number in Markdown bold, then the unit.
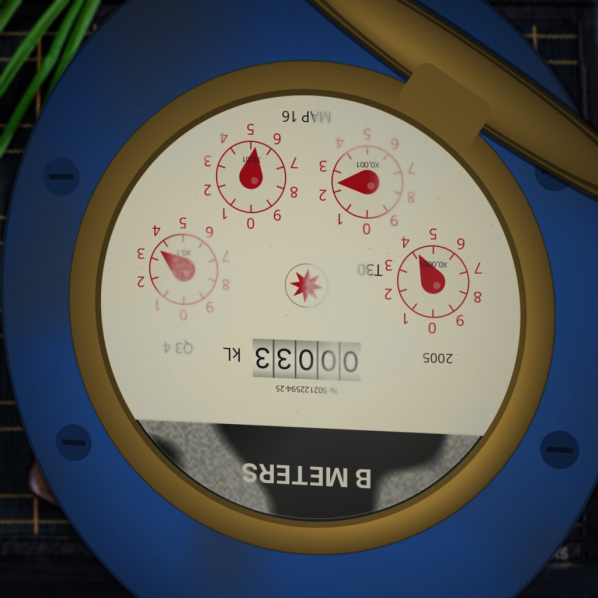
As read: **33.3524** kL
